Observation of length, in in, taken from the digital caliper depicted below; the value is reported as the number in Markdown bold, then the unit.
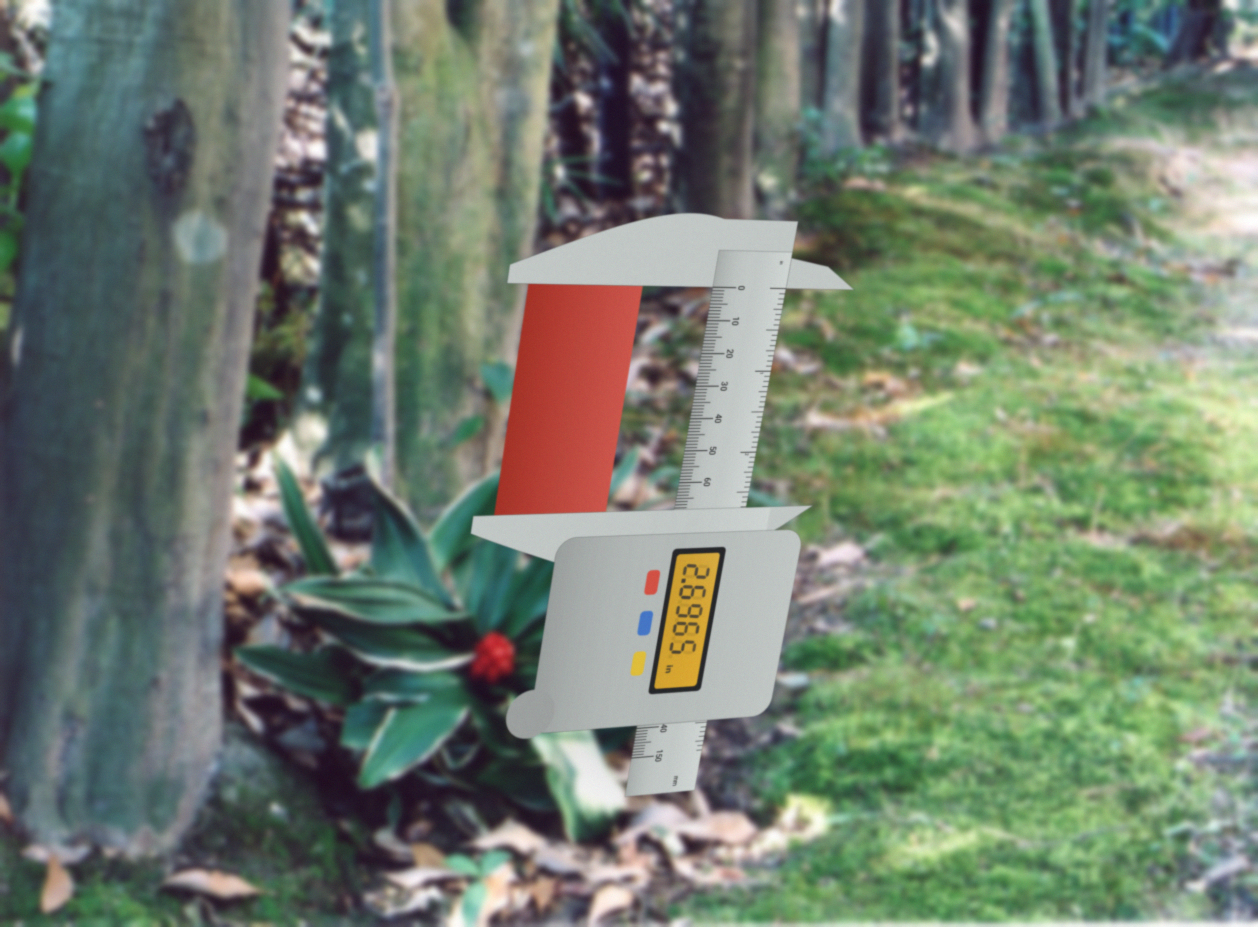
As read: **2.6965** in
